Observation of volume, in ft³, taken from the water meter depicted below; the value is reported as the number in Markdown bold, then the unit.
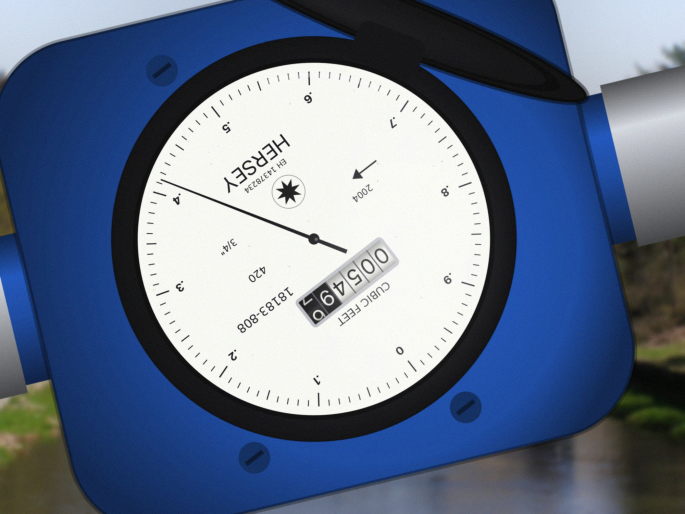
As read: **5496.41** ft³
